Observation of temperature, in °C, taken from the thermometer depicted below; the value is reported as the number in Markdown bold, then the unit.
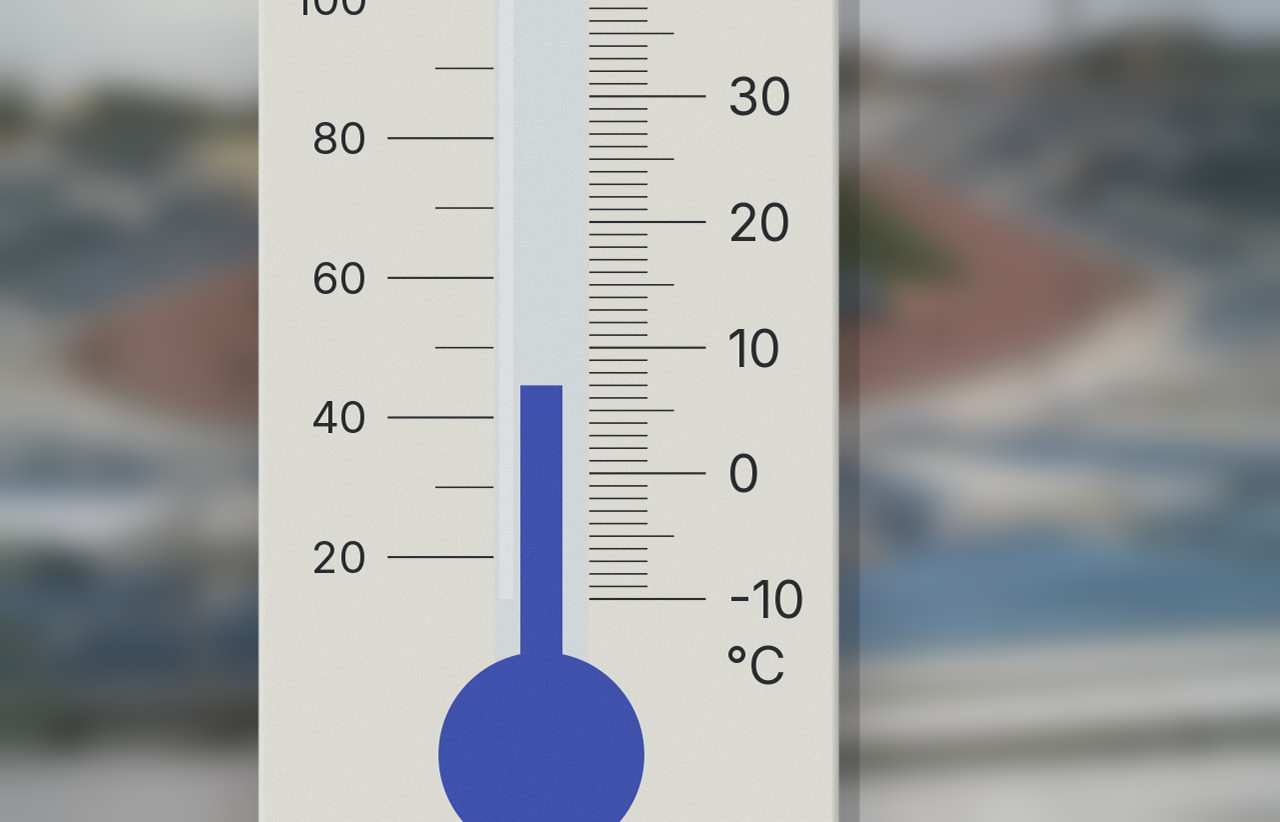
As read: **7** °C
